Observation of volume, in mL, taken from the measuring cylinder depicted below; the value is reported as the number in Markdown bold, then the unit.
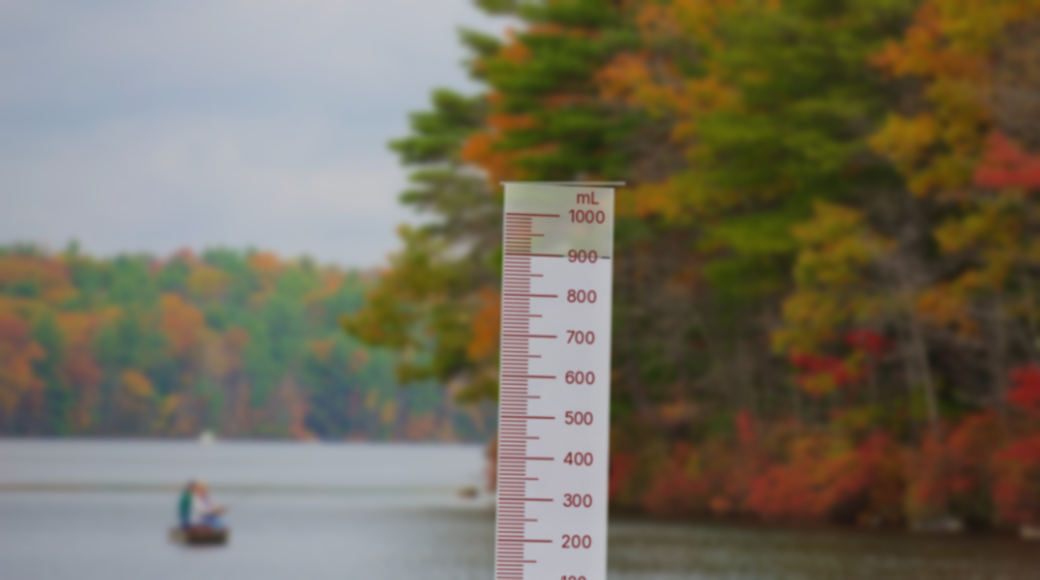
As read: **900** mL
